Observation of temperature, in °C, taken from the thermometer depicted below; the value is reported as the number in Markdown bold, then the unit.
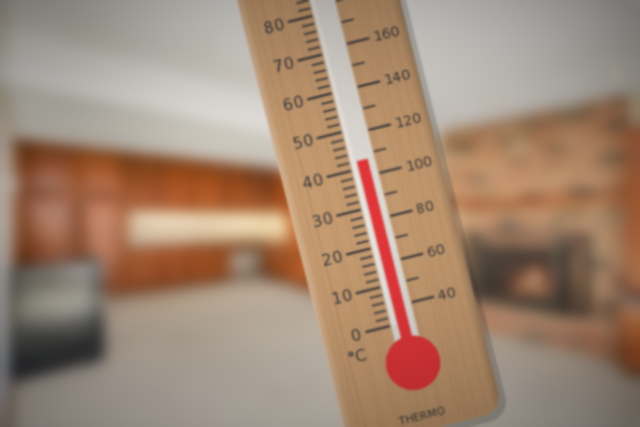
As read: **42** °C
